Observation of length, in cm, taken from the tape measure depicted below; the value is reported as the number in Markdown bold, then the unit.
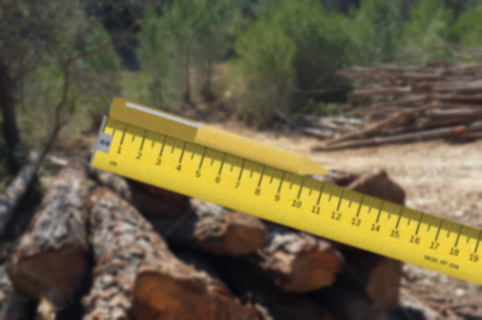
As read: **11.5** cm
